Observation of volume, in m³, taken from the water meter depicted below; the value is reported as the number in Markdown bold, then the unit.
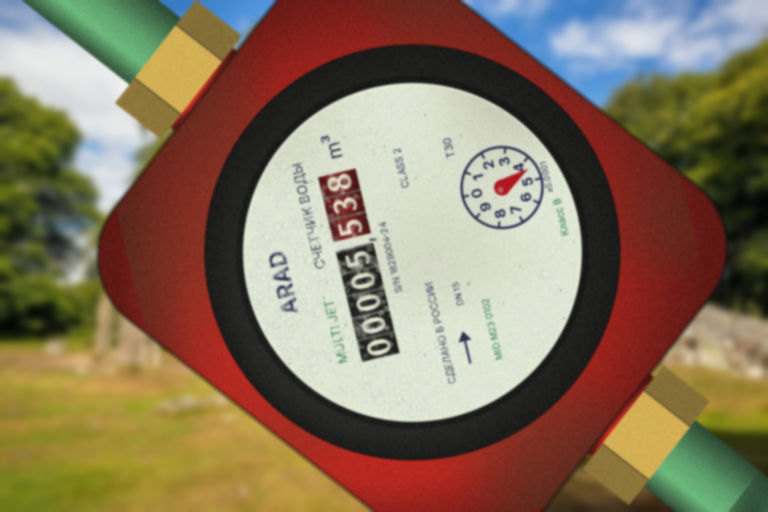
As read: **5.5384** m³
